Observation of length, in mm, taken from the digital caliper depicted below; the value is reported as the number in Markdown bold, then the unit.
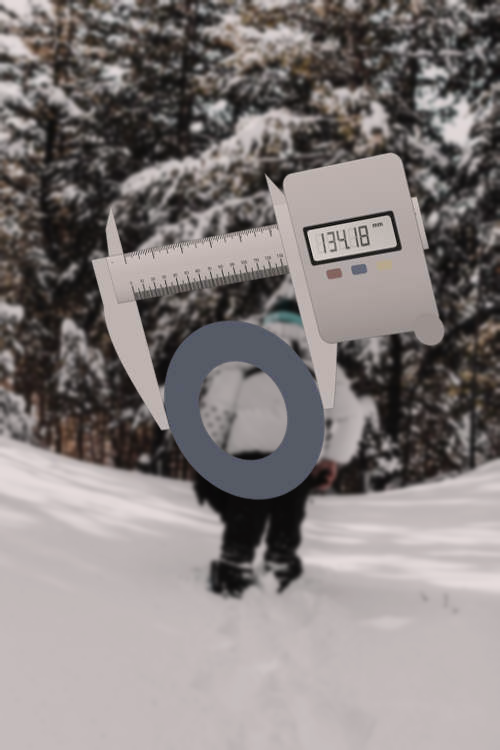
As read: **134.18** mm
